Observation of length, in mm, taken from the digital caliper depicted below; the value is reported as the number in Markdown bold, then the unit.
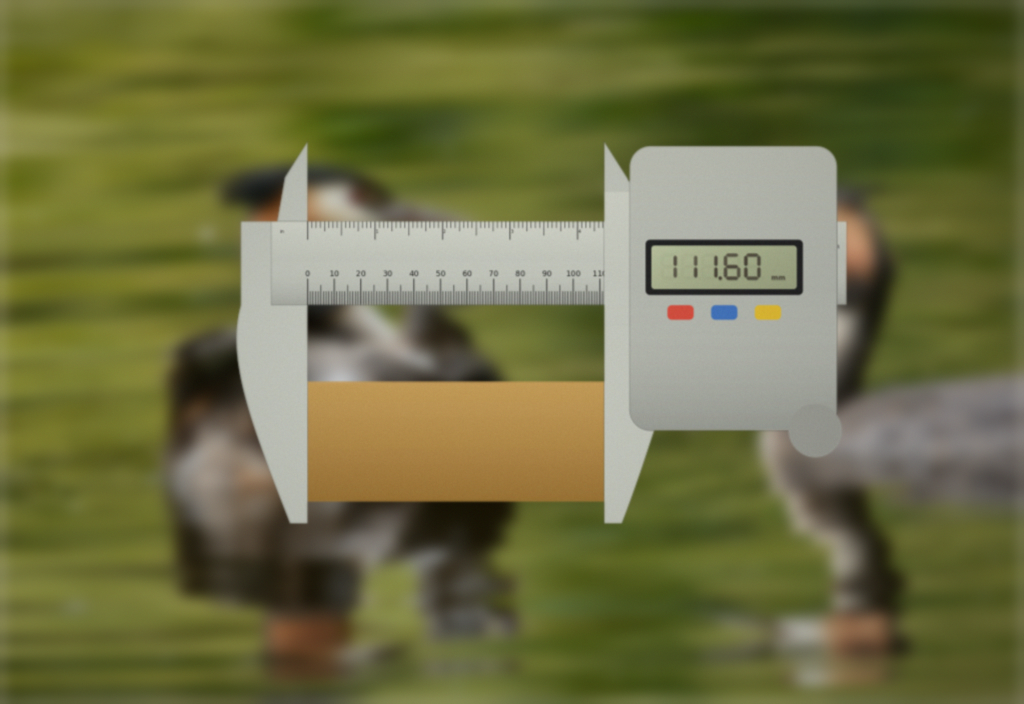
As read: **111.60** mm
